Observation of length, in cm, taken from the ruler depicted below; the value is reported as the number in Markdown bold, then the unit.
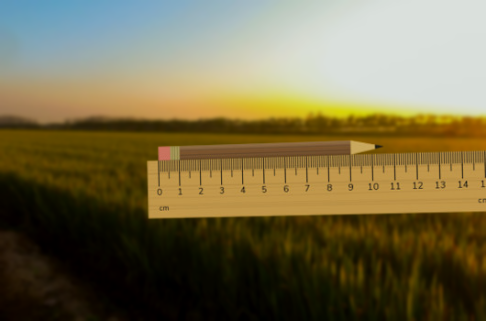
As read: **10.5** cm
